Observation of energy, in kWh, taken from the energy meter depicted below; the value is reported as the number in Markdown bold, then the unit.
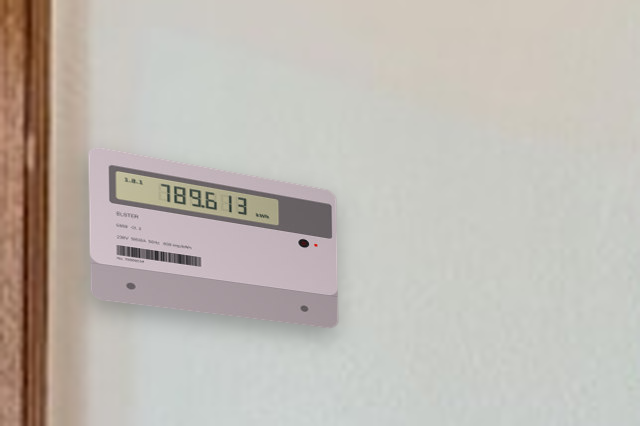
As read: **789.613** kWh
